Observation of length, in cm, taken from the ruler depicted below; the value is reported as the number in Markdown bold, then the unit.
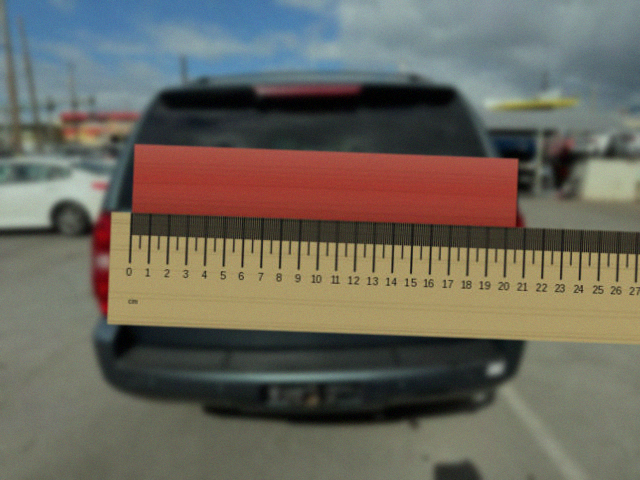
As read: **20.5** cm
